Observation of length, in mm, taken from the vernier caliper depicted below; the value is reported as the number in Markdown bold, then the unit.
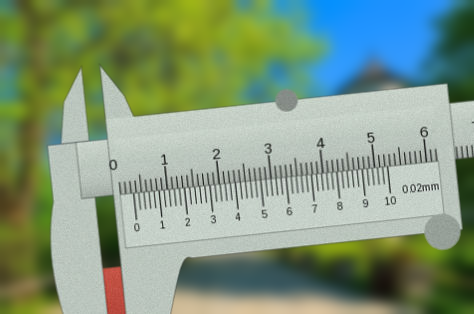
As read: **3.5** mm
